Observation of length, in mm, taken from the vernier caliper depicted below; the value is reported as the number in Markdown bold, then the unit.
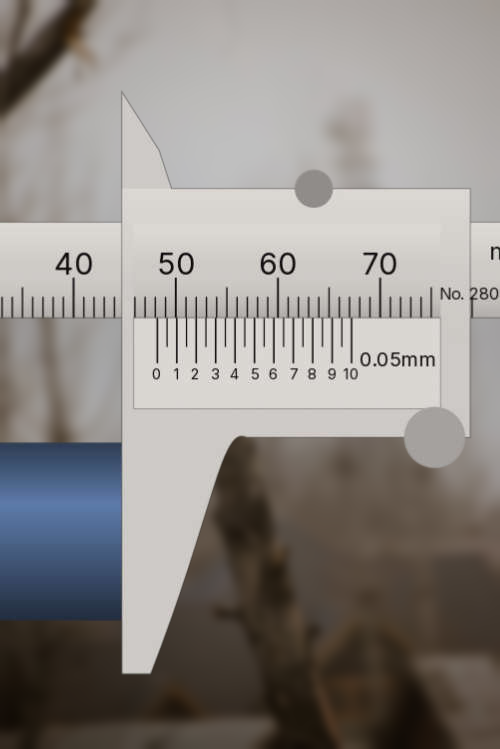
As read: **48.2** mm
